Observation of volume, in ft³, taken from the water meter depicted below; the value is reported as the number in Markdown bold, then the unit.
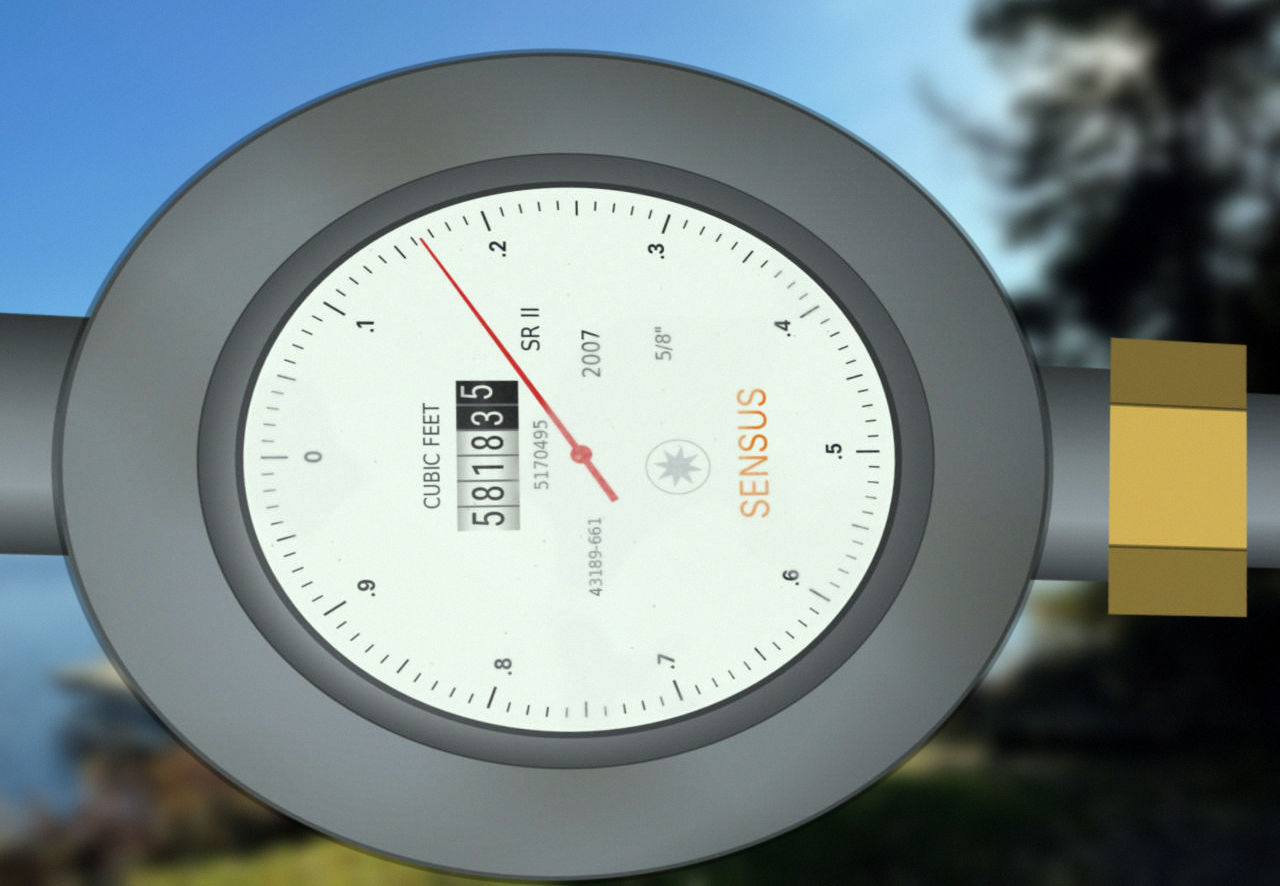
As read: **581835.16** ft³
